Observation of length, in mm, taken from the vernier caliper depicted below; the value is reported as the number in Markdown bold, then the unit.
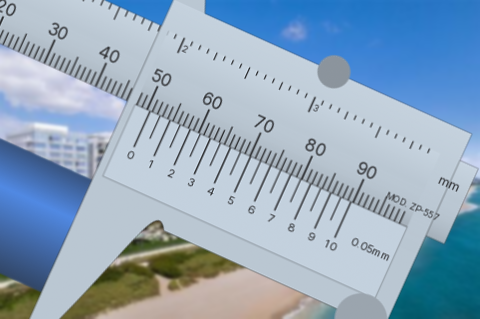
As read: **50.6** mm
